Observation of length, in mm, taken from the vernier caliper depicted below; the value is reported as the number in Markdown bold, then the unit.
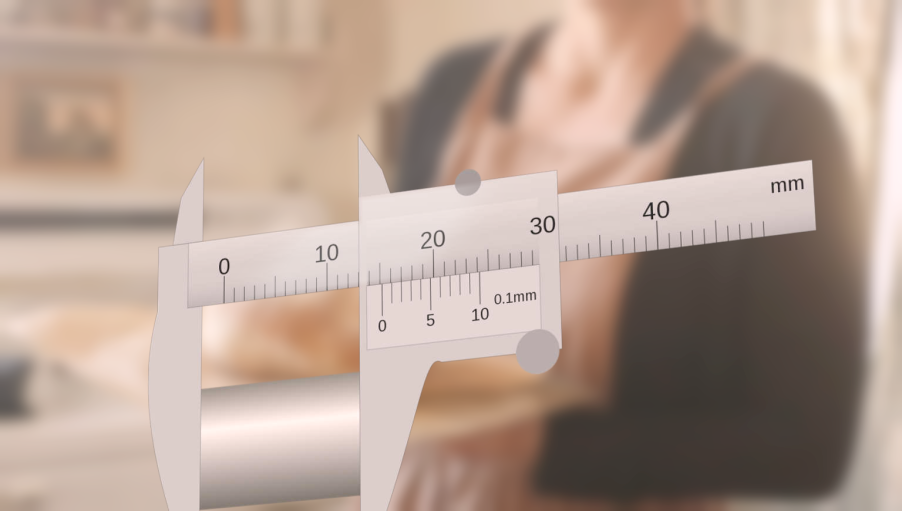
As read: **15.2** mm
